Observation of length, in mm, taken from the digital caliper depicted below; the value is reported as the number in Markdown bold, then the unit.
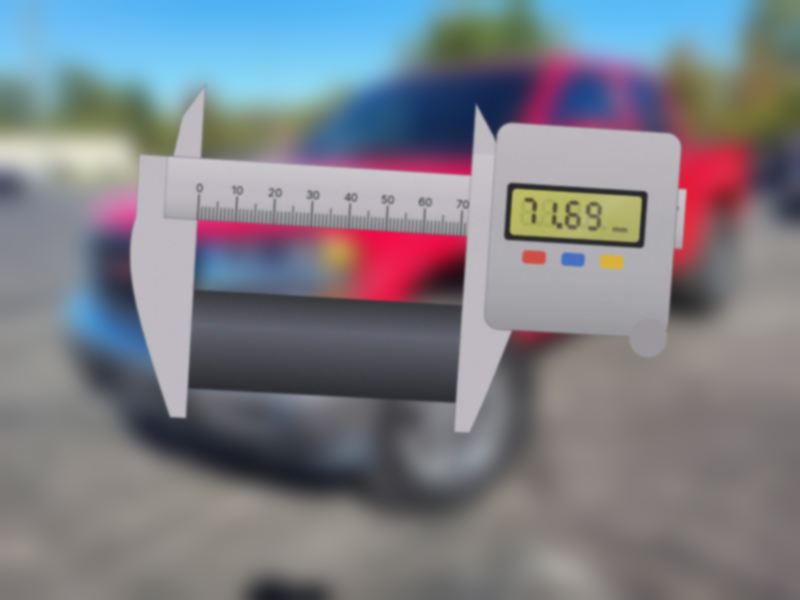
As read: **71.69** mm
